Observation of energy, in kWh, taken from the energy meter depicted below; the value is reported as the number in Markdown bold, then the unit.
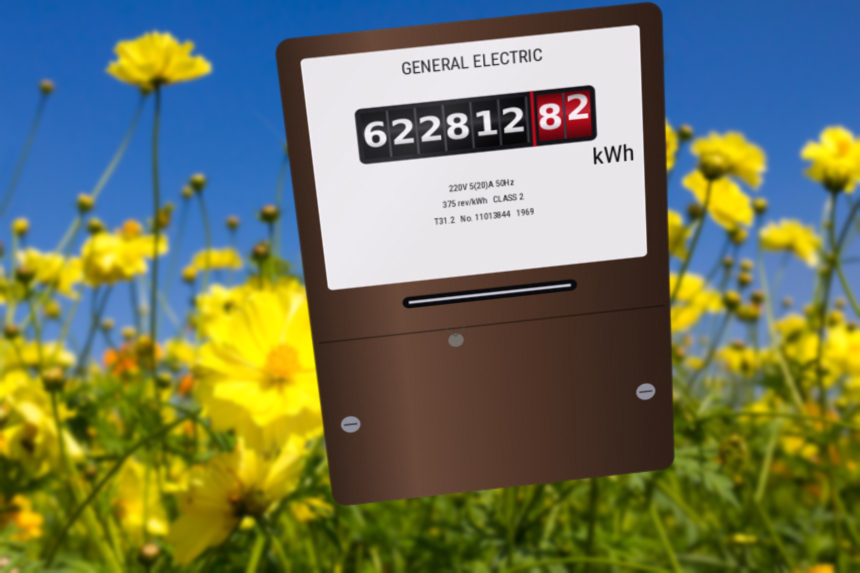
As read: **622812.82** kWh
